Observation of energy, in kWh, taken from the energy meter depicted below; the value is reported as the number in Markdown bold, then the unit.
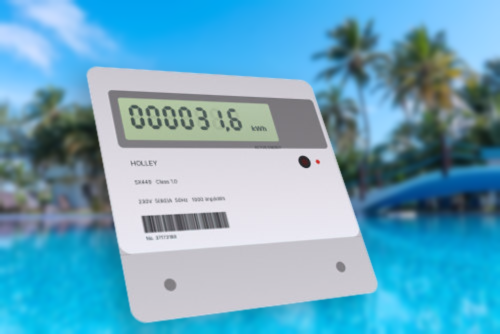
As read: **31.6** kWh
